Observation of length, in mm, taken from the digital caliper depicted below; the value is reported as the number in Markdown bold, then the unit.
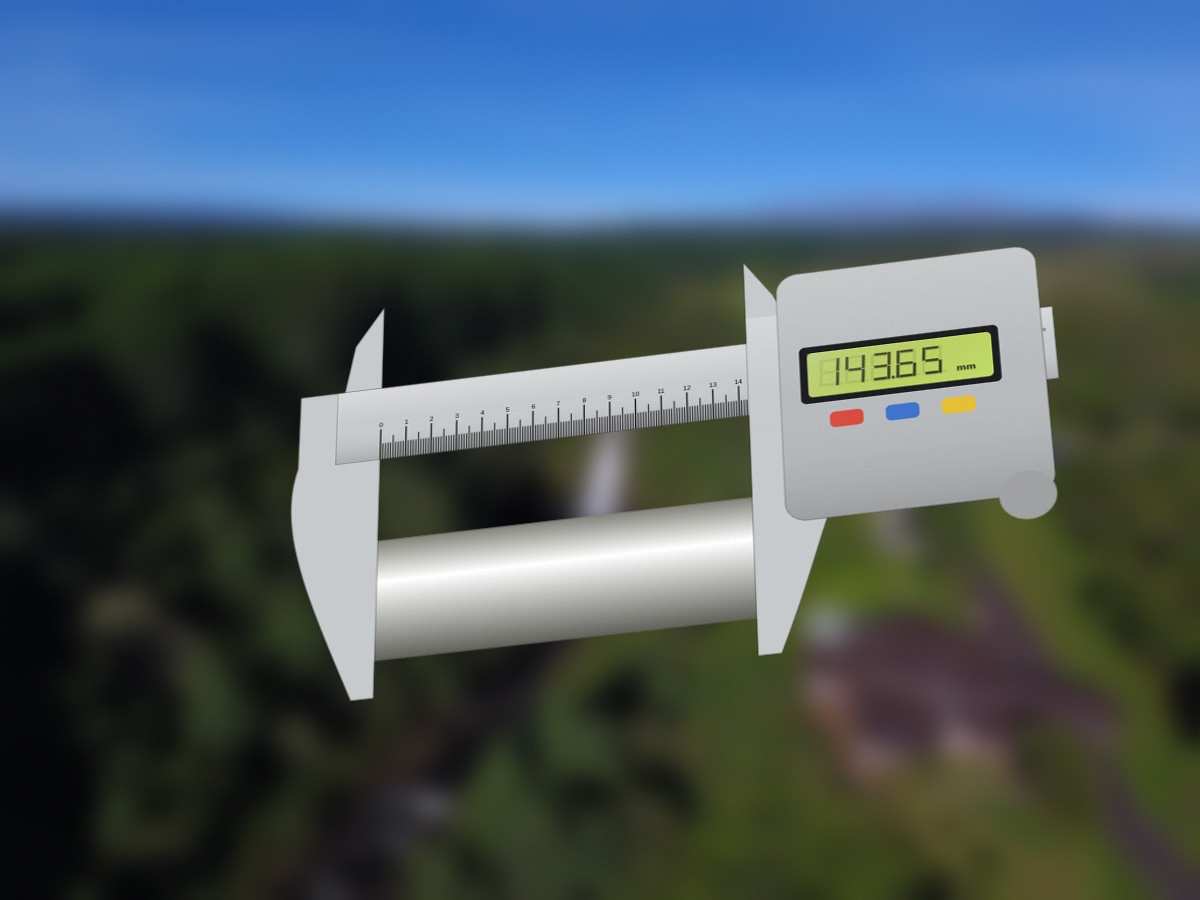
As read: **143.65** mm
